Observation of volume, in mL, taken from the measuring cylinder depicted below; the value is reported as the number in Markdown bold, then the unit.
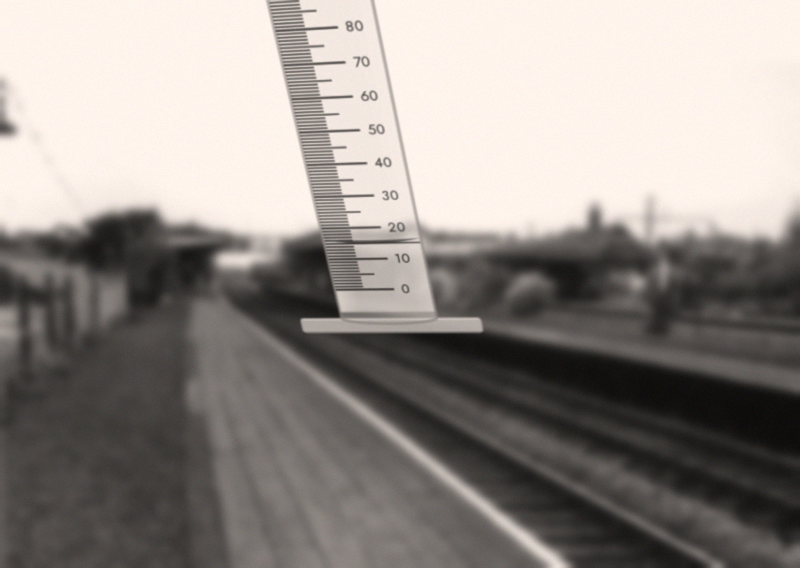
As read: **15** mL
